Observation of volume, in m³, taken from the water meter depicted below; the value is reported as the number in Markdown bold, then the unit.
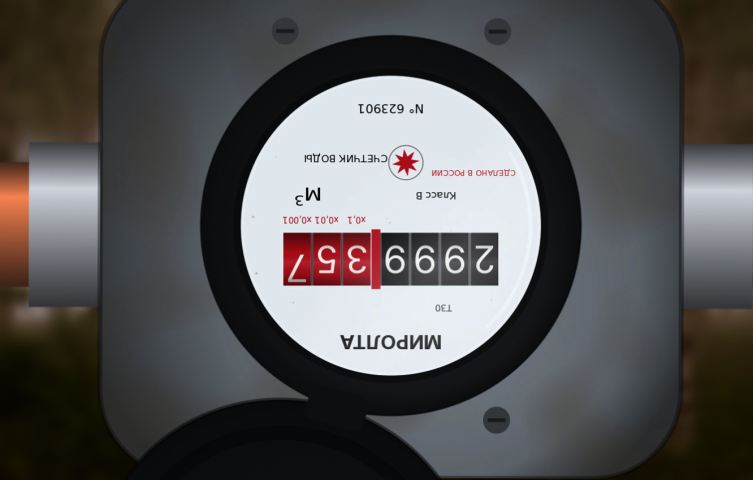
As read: **2999.357** m³
